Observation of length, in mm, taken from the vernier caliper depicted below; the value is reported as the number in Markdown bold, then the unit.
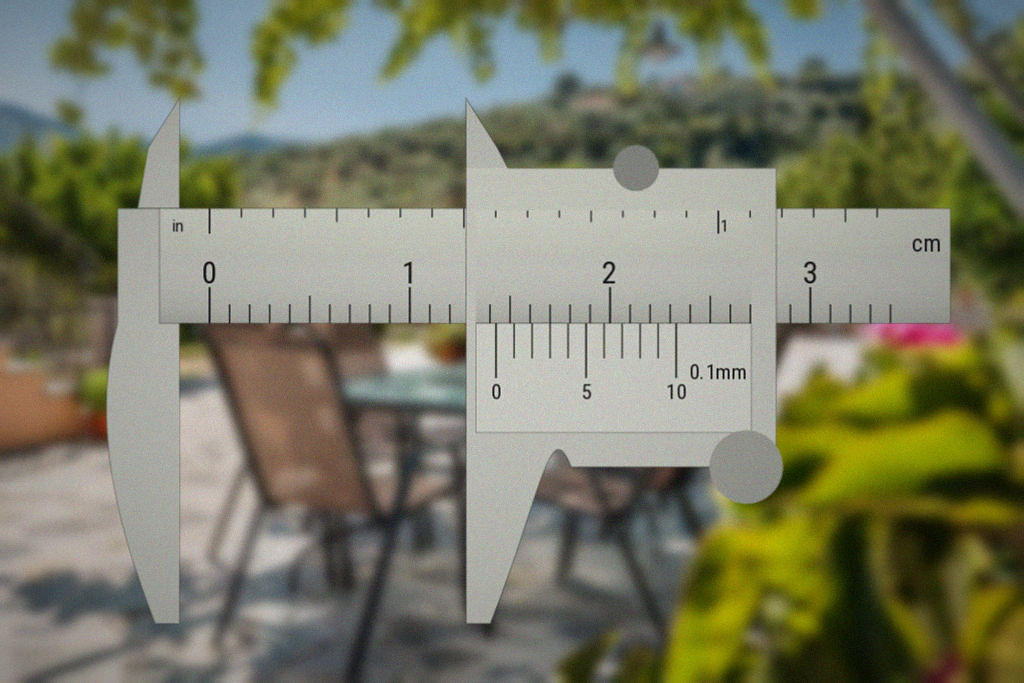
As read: **14.3** mm
